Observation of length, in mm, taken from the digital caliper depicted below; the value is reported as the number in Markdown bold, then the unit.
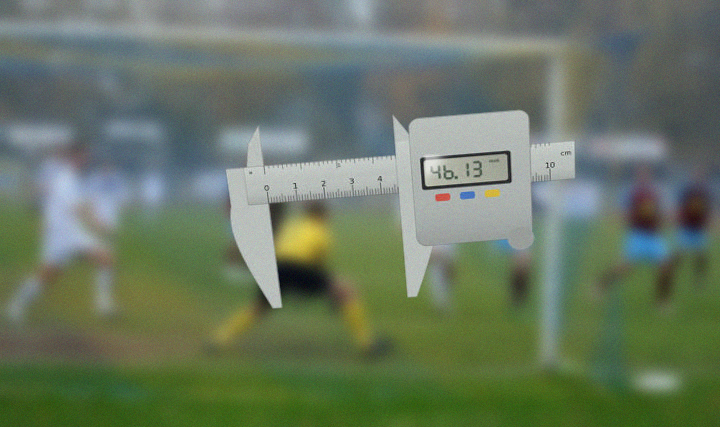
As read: **46.13** mm
